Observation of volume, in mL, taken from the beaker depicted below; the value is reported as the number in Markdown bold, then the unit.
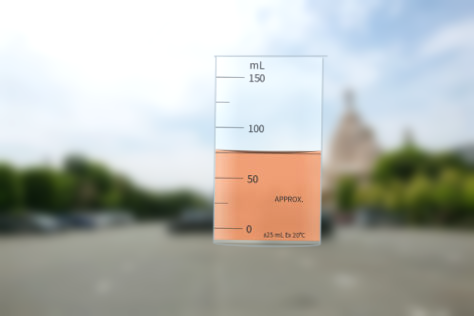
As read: **75** mL
